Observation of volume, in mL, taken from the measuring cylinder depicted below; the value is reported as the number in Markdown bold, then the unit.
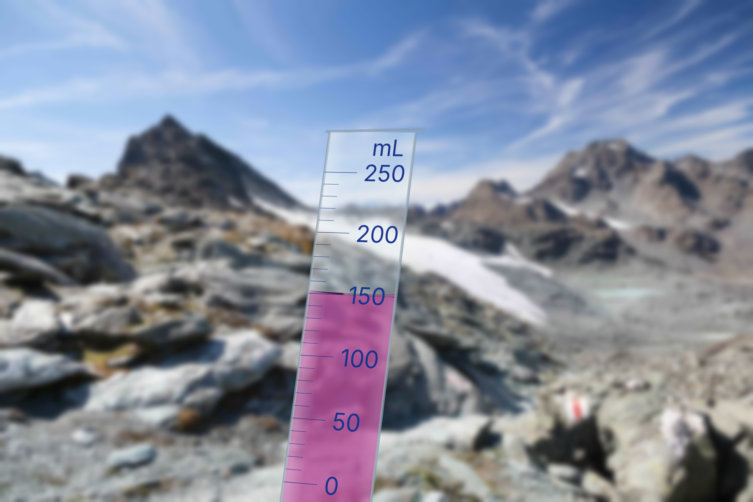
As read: **150** mL
